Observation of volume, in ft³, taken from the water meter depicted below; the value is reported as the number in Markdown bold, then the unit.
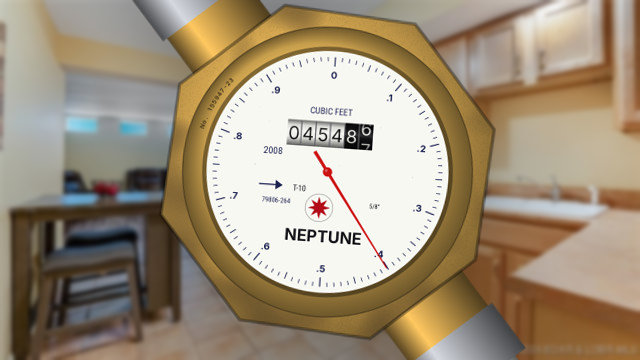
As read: **45486.40** ft³
